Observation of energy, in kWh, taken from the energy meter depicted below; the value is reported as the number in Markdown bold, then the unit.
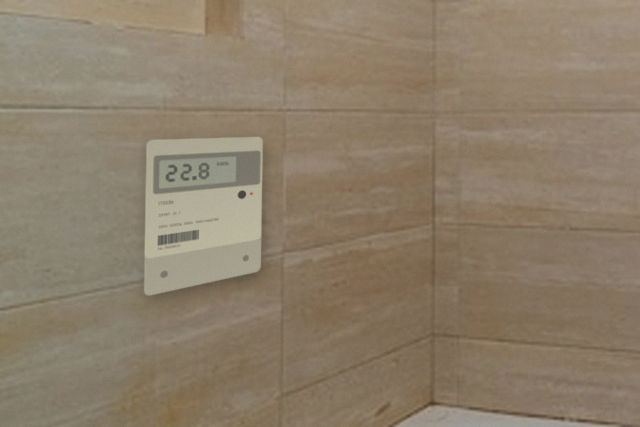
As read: **22.8** kWh
